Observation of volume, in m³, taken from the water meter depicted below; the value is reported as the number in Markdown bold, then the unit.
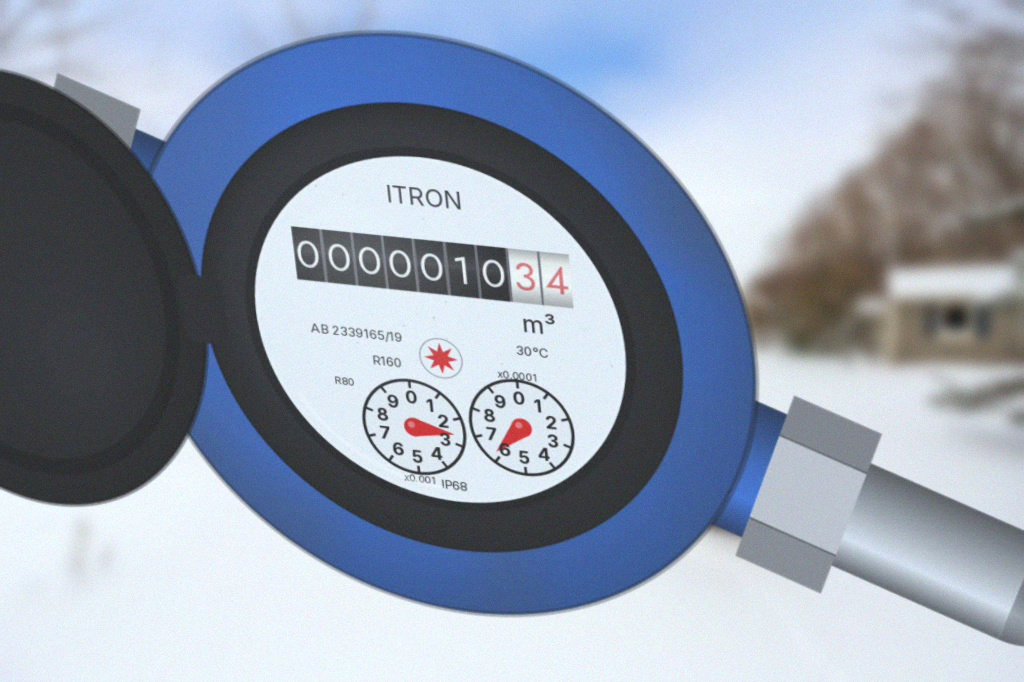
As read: **10.3426** m³
